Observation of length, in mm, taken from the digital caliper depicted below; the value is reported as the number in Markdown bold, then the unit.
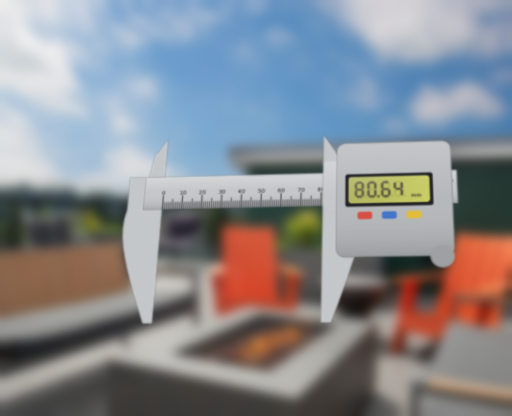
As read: **80.64** mm
